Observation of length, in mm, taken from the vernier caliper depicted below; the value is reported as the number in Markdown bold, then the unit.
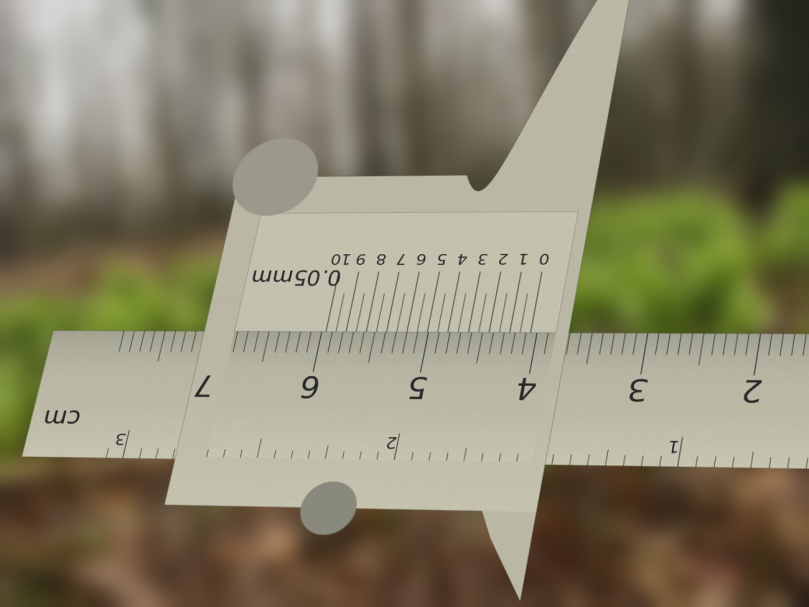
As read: **40.6** mm
